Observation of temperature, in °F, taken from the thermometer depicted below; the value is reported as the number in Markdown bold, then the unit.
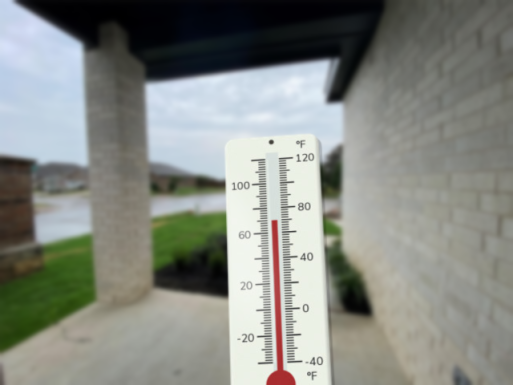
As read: **70** °F
